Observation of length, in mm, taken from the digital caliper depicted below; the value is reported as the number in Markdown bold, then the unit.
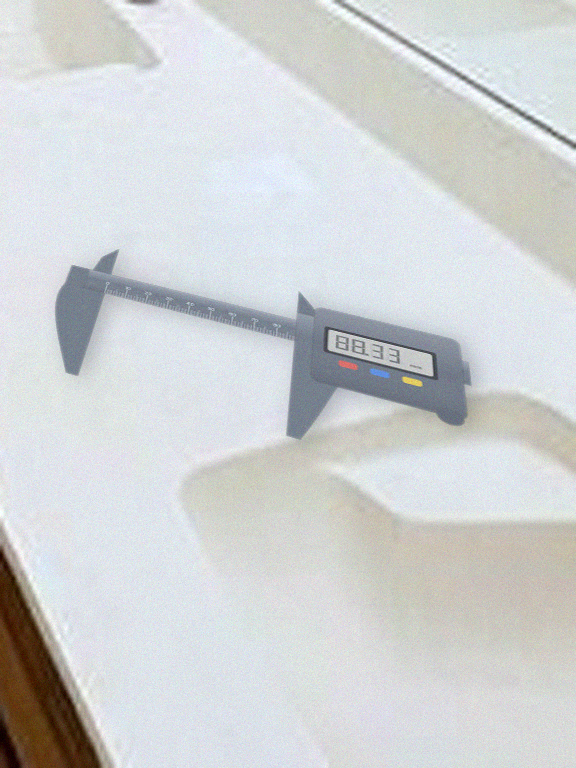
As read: **88.33** mm
